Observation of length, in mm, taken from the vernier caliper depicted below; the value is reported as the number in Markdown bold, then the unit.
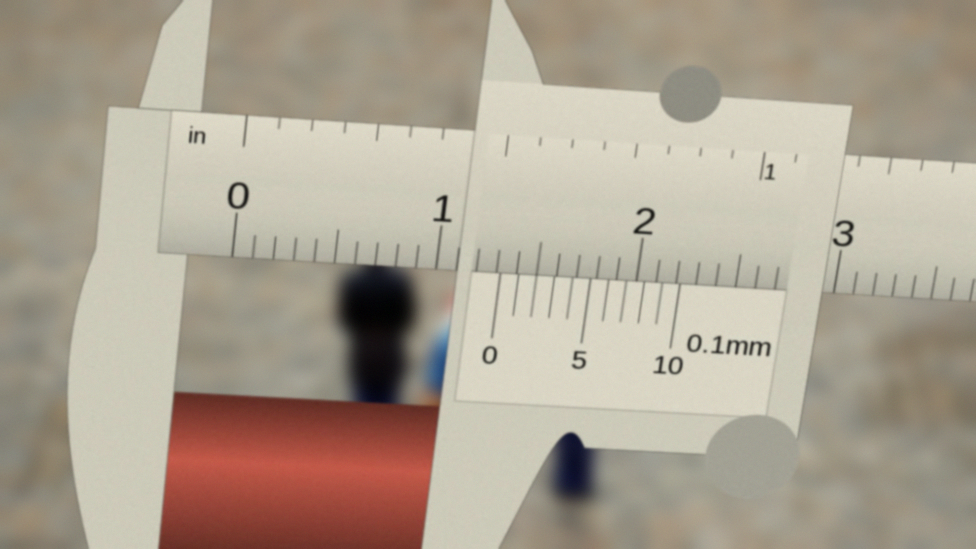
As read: **13.2** mm
